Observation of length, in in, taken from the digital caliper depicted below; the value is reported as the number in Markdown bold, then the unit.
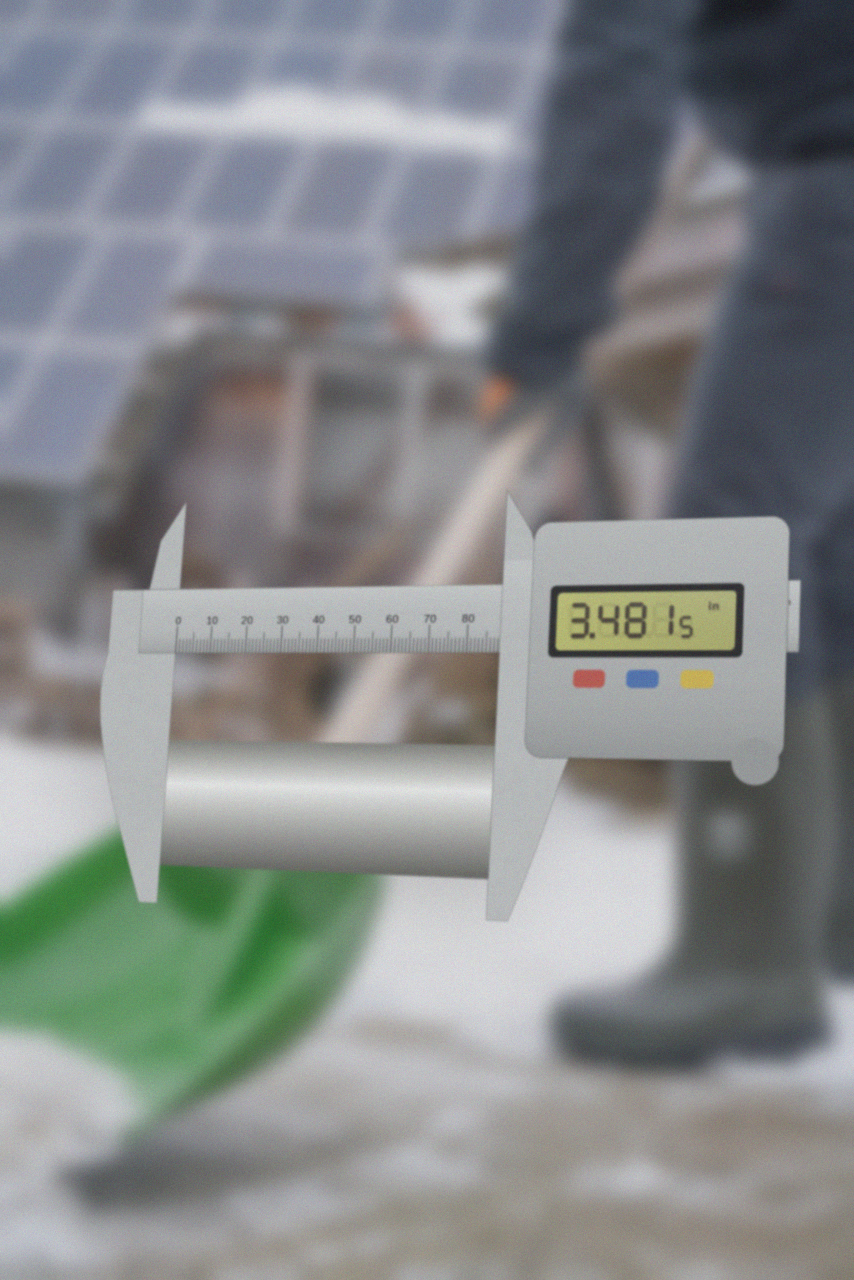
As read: **3.4815** in
